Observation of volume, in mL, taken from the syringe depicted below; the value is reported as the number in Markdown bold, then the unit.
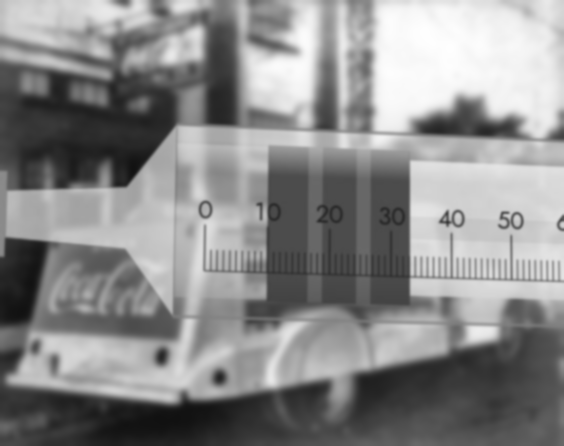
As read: **10** mL
